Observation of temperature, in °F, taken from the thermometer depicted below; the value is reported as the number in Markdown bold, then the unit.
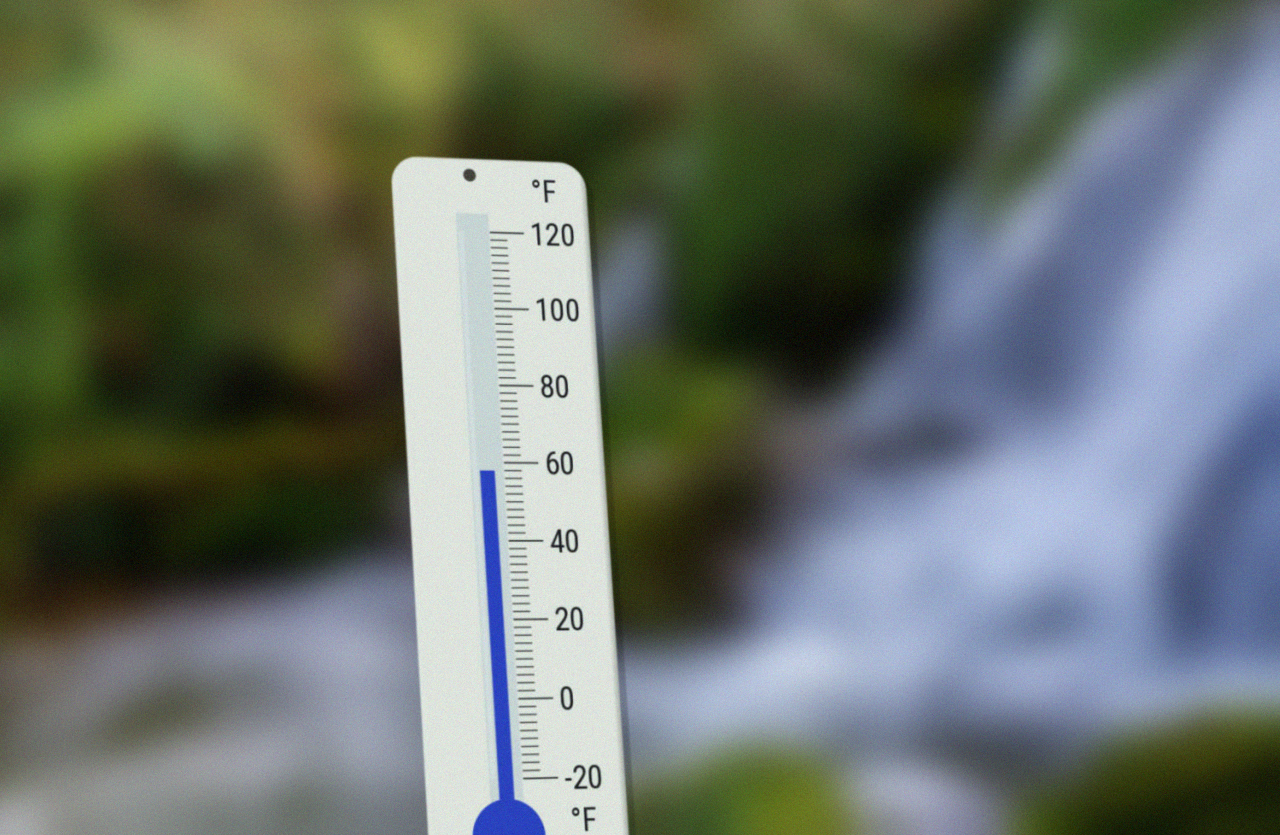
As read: **58** °F
